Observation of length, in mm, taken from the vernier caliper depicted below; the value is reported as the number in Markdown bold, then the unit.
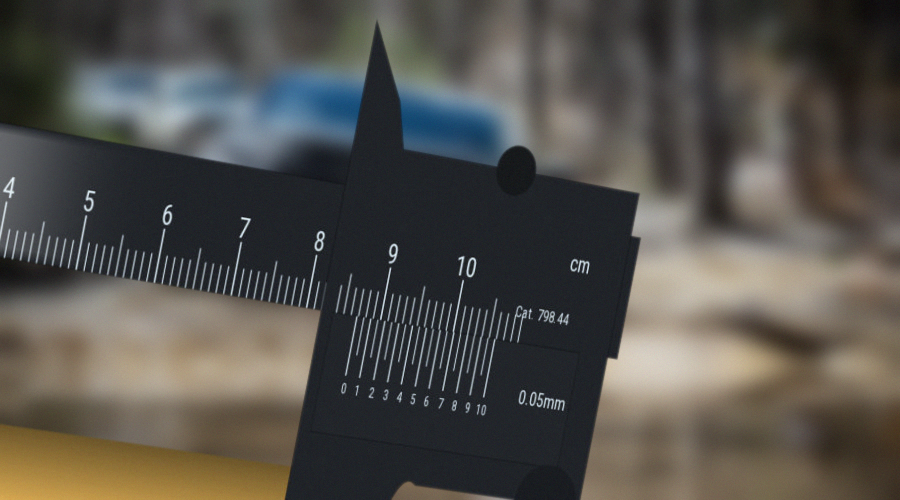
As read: **86.8** mm
